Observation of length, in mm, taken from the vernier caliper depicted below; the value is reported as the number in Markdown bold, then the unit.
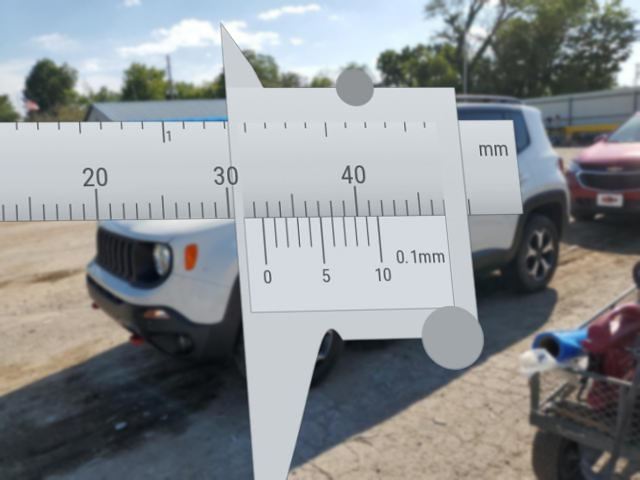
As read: **32.6** mm
